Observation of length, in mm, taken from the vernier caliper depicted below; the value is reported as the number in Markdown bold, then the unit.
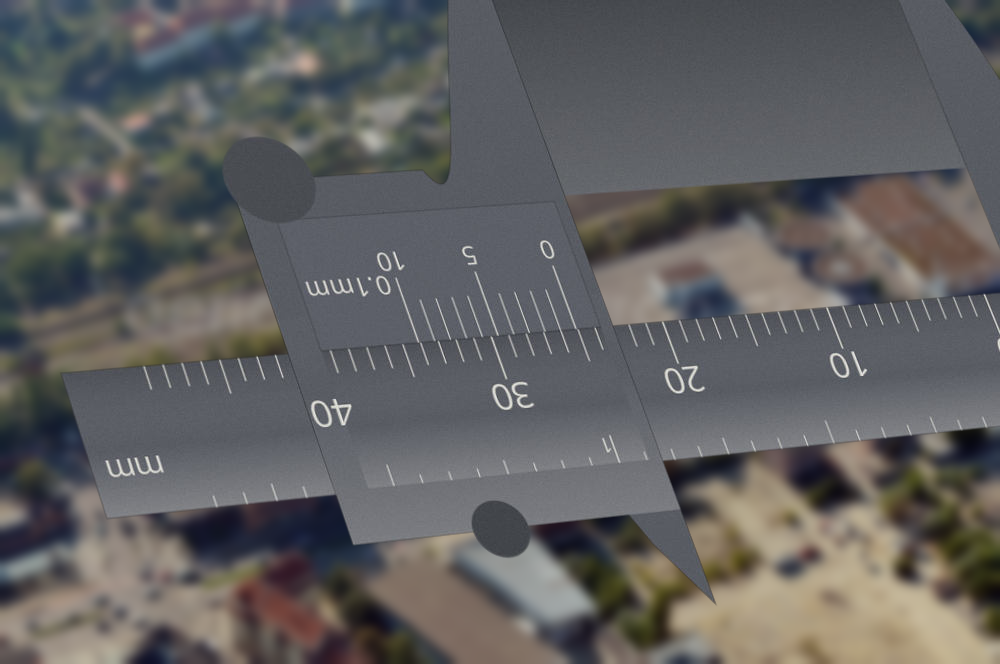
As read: **25.1** mm
